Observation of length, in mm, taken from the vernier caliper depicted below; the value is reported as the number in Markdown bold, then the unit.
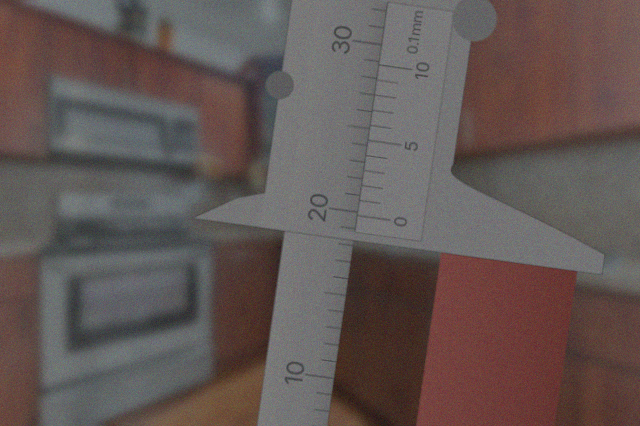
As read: **19.8** mm
